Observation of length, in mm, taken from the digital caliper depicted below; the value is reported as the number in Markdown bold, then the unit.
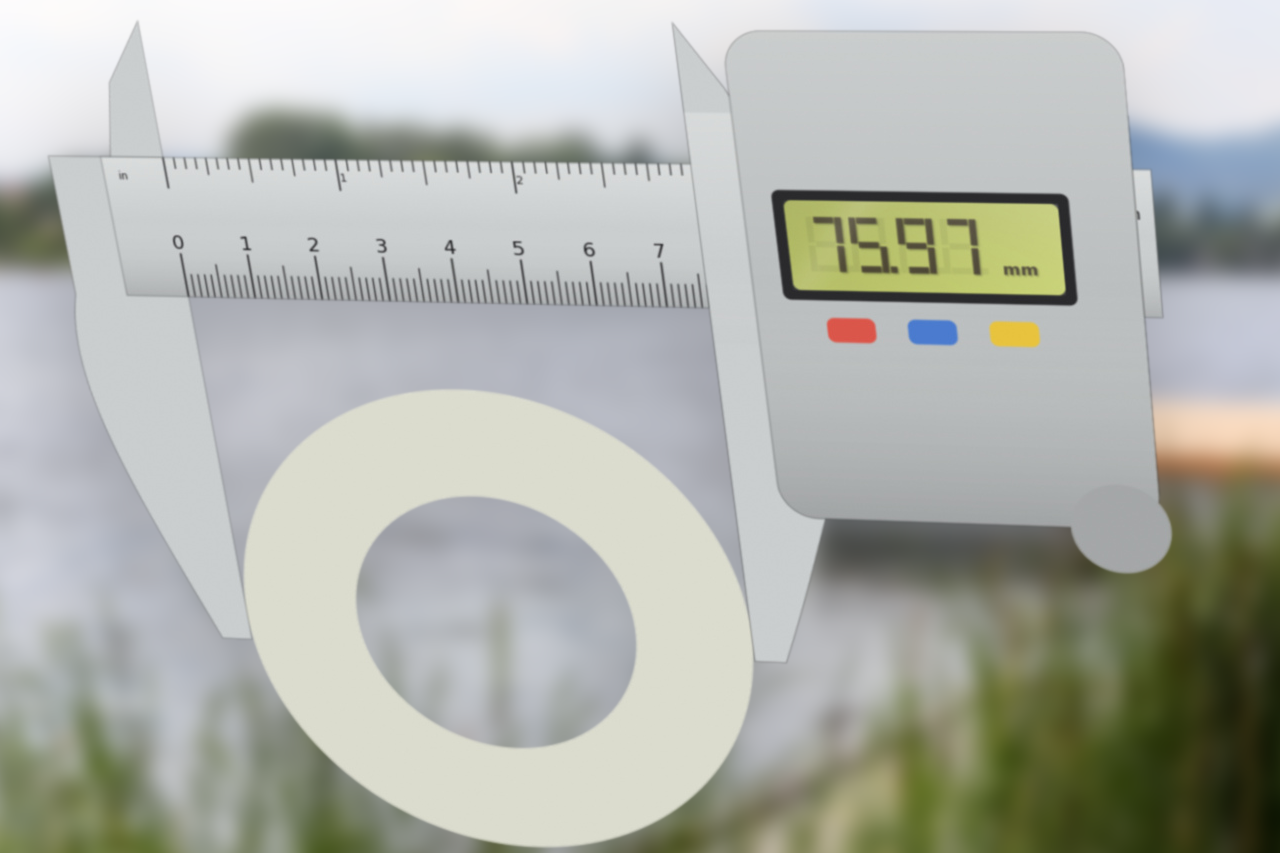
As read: **75.97** mm
